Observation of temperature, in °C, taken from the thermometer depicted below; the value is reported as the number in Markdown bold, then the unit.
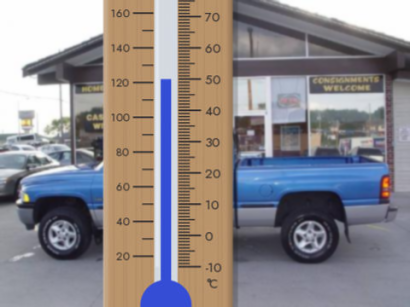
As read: **50** °C
